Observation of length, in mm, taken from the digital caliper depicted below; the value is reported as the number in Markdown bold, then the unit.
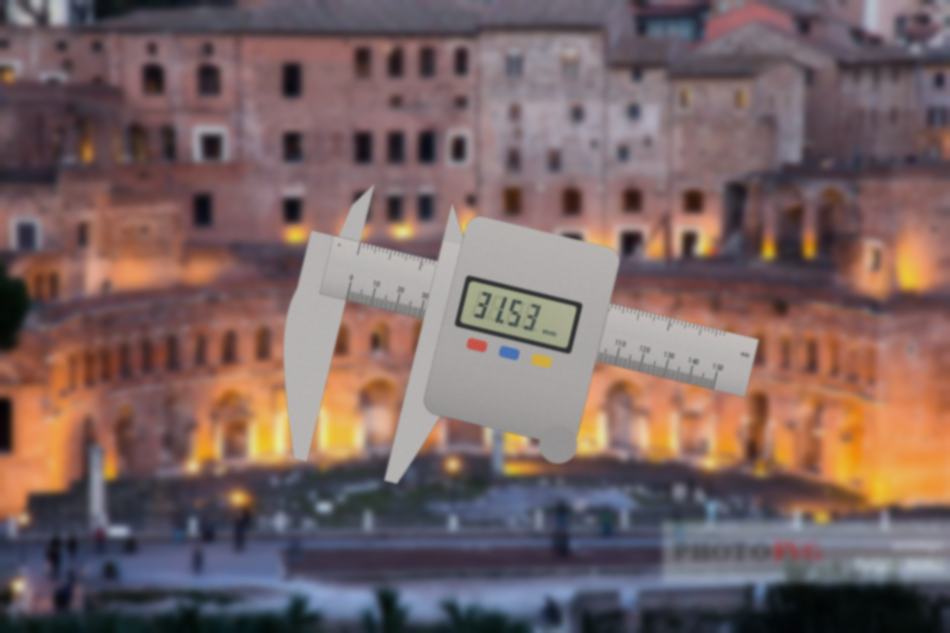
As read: **31.53** mm
